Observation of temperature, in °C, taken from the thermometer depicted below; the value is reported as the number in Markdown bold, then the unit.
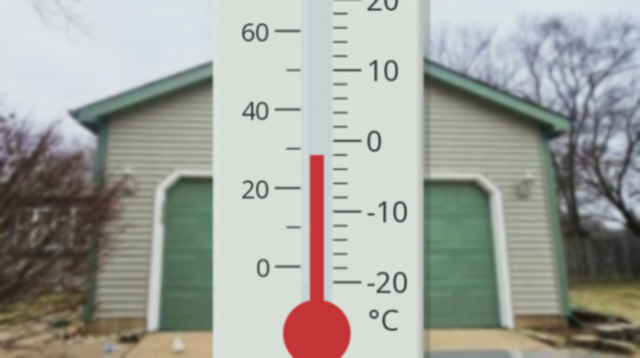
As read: **-2** °C
